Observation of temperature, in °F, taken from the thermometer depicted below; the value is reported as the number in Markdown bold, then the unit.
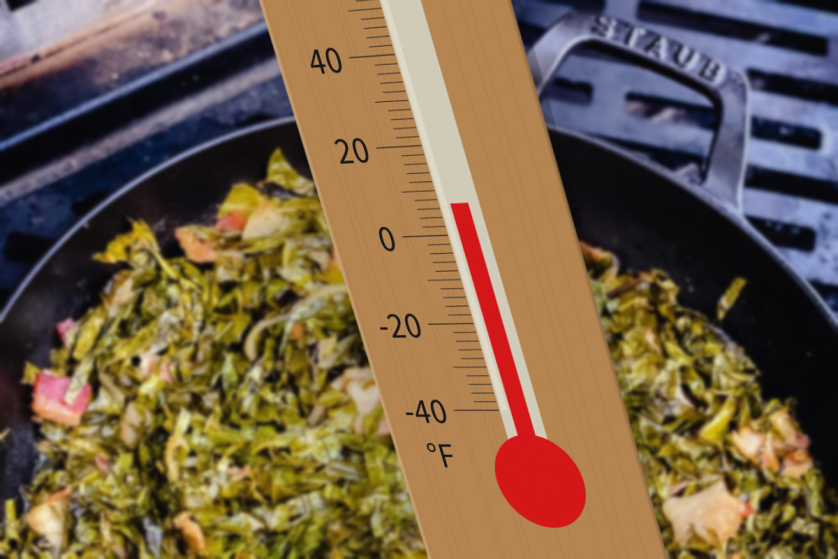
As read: **7** °F
